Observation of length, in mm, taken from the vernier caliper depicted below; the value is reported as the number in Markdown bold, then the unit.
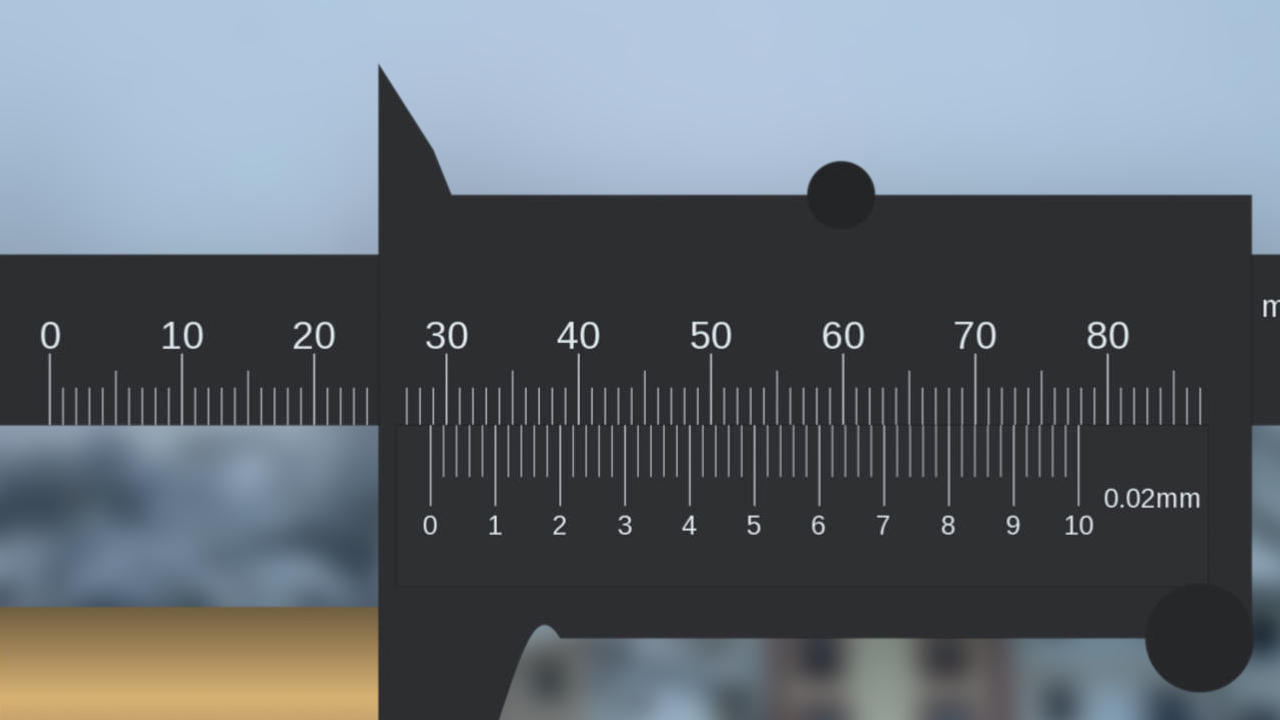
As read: **28.8** mm
